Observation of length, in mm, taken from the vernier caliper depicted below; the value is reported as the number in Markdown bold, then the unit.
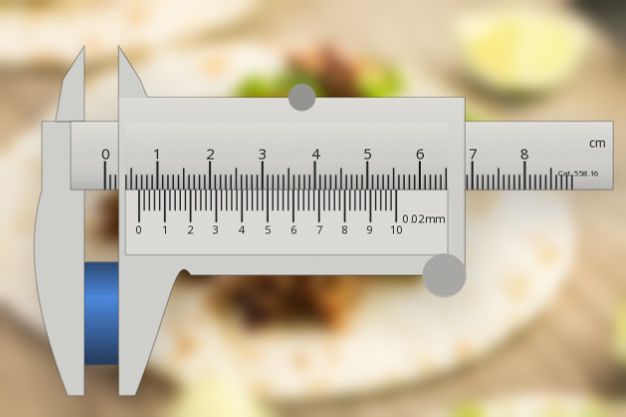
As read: **6.5** mm
